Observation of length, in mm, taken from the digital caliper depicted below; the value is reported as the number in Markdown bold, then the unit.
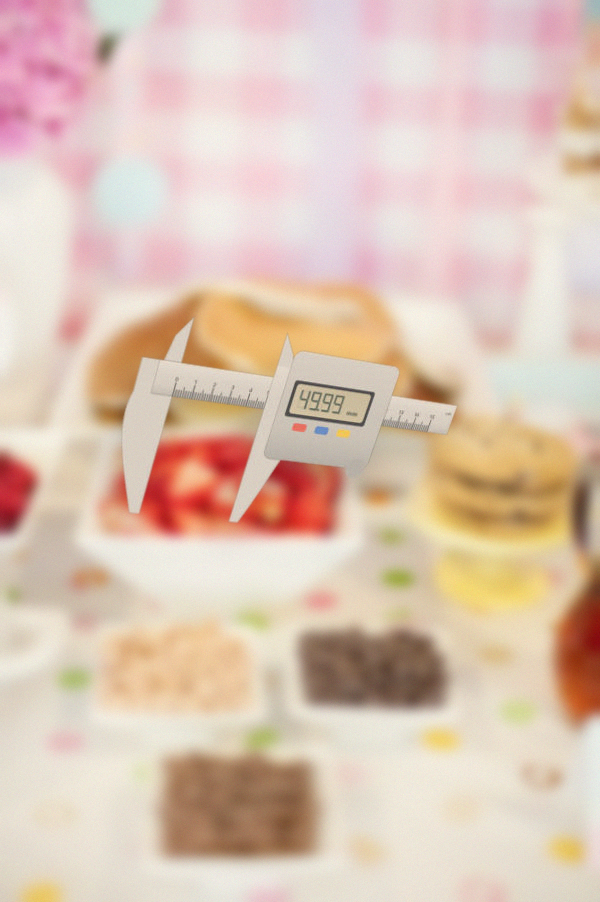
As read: **49.99** mm
